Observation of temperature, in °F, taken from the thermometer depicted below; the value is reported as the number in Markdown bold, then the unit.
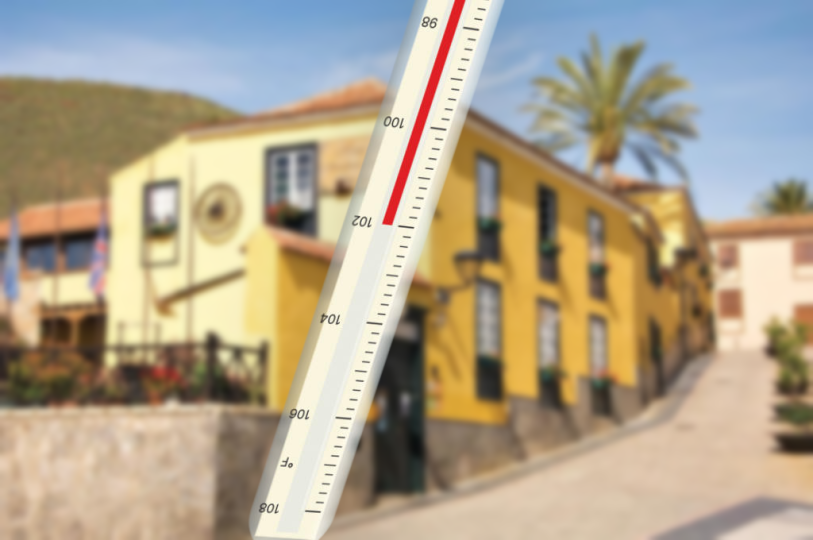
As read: **102** °F
